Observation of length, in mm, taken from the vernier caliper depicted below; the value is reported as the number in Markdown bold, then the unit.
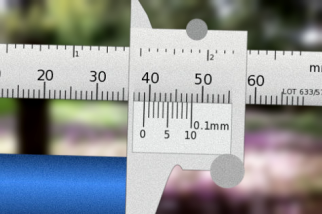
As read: **39.0** mm
